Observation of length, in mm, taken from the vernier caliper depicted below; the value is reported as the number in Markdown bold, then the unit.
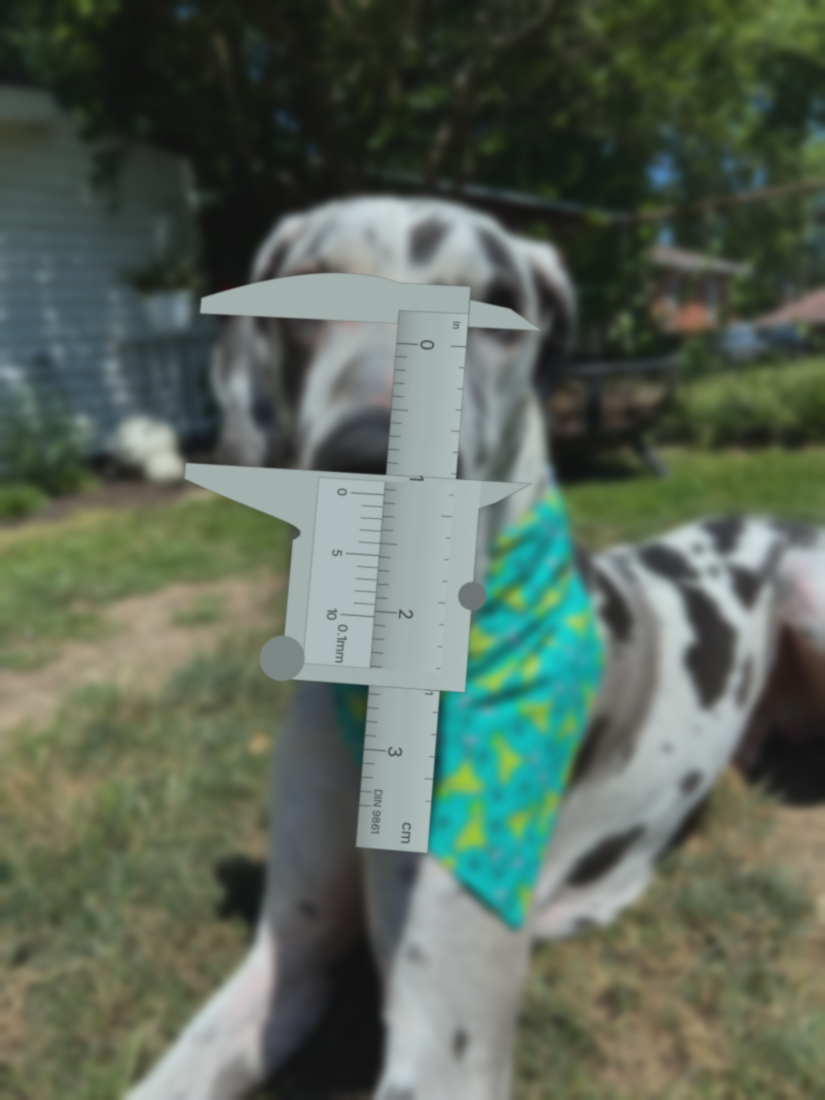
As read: **11.4** mm
